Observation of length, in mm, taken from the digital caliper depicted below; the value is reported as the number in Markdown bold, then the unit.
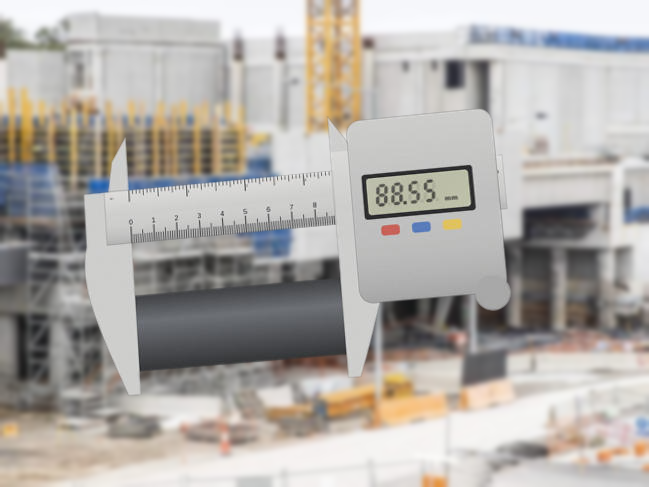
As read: **88.55** mm
